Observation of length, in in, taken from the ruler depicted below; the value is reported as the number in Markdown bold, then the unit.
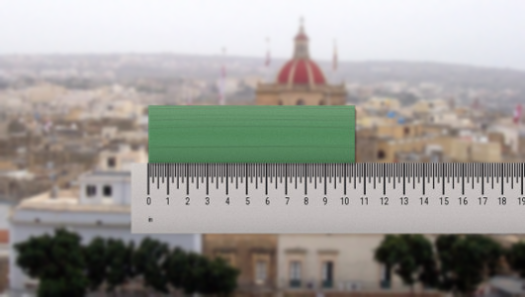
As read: **10.5** in
